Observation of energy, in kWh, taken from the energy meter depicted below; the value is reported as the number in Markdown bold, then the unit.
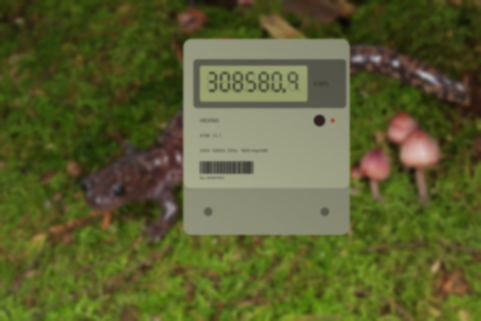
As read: **308580.9** kWh
